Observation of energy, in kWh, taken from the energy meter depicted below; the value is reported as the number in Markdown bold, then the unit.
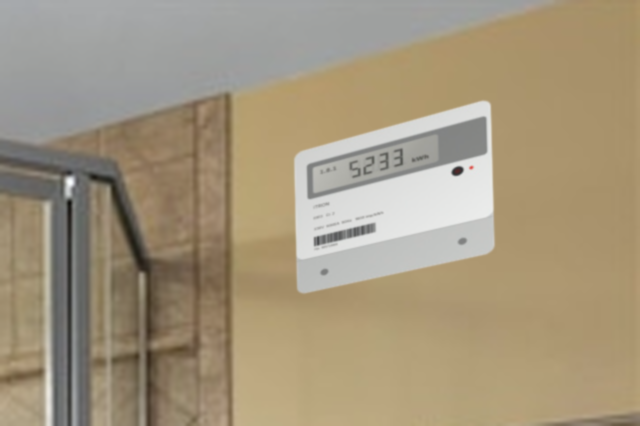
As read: **5233** kWh
